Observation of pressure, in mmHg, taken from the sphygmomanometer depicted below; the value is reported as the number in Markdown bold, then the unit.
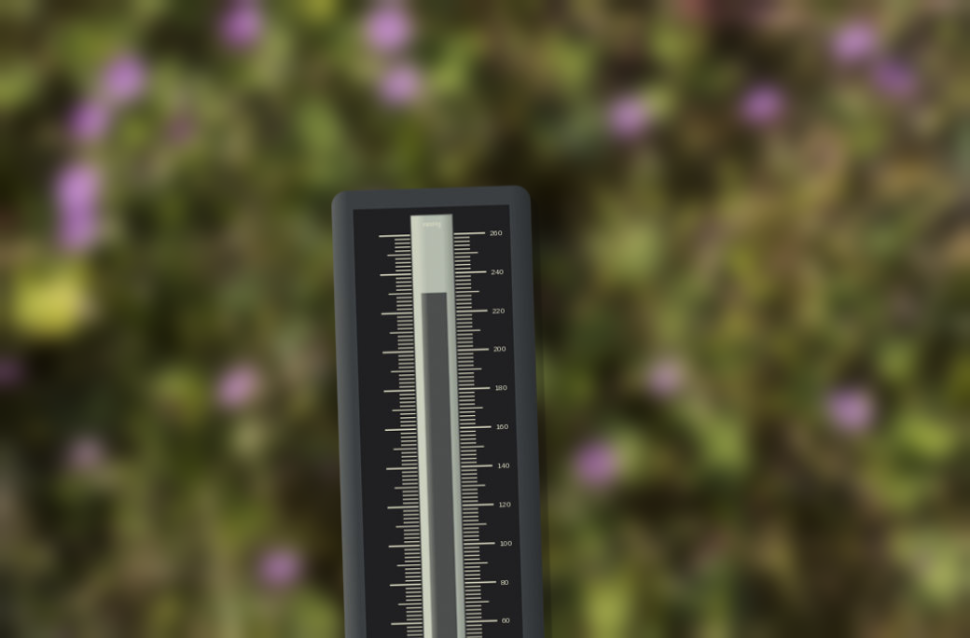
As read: **230** mmHg
